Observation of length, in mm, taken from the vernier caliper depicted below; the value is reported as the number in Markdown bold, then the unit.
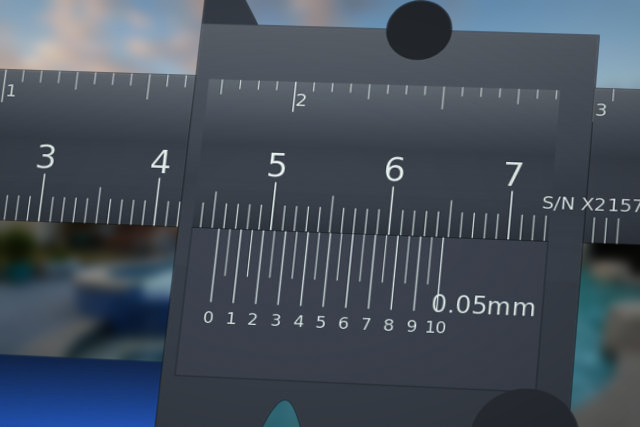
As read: **45.6** mm
